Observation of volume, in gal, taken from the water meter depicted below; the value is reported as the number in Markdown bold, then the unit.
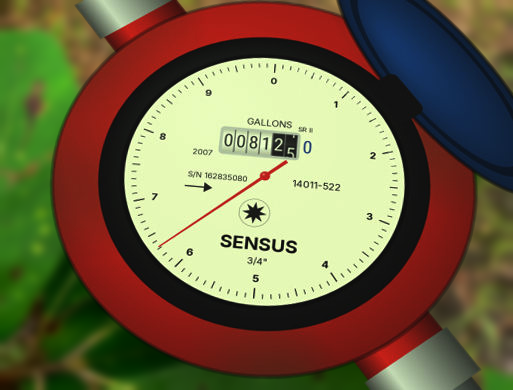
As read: **81246.3** gal
